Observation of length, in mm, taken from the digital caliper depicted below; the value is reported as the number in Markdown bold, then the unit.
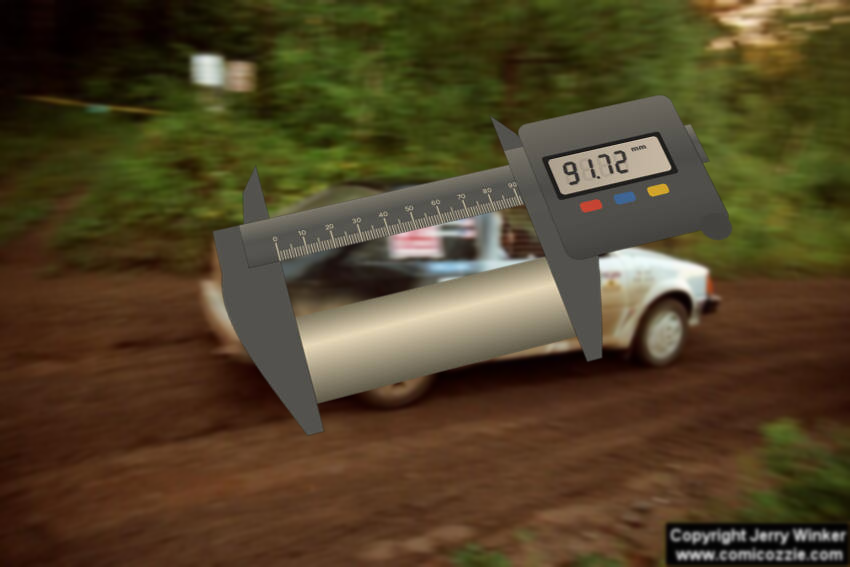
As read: **91.72** mm
